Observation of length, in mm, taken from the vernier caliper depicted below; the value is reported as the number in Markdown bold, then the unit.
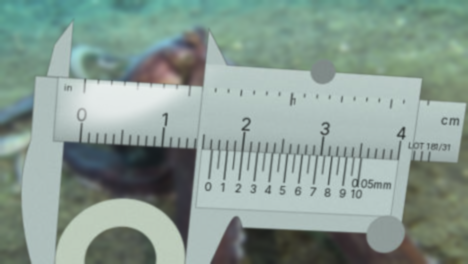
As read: **16.2** mm
